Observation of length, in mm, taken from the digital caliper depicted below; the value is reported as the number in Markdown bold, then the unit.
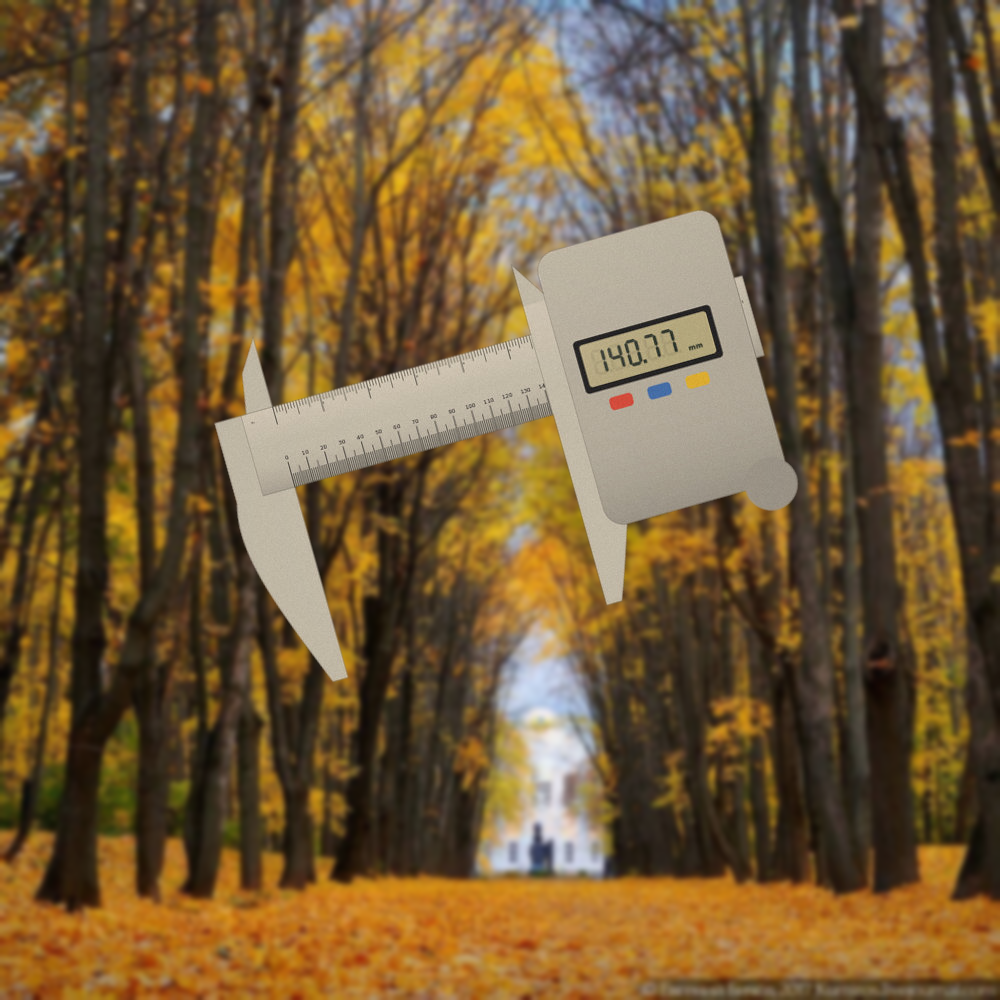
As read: **140.77** mm
